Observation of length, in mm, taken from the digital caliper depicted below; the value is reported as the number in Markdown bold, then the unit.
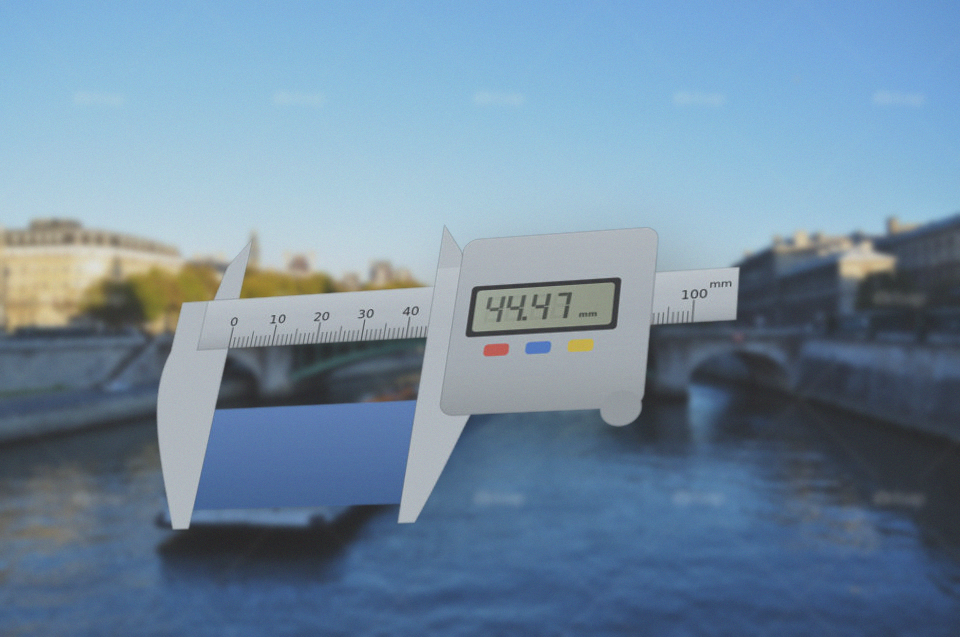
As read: **44.47** mm
